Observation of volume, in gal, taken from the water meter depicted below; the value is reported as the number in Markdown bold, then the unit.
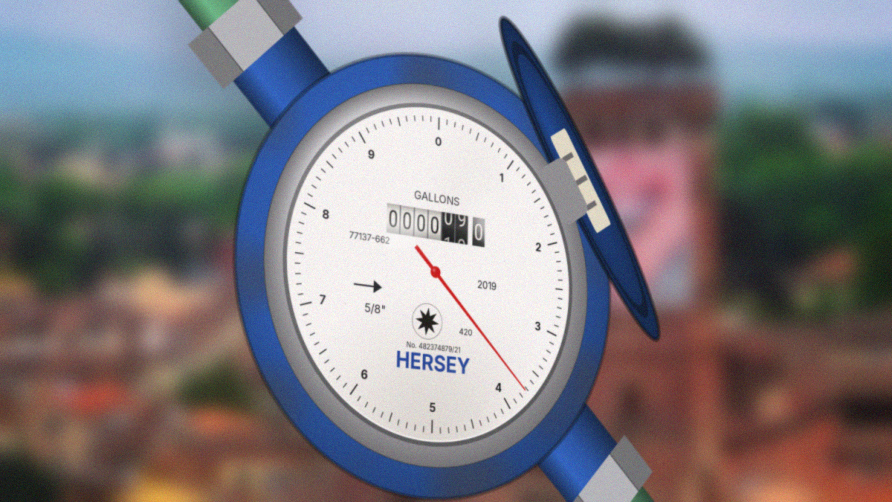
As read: **93.7** gal
